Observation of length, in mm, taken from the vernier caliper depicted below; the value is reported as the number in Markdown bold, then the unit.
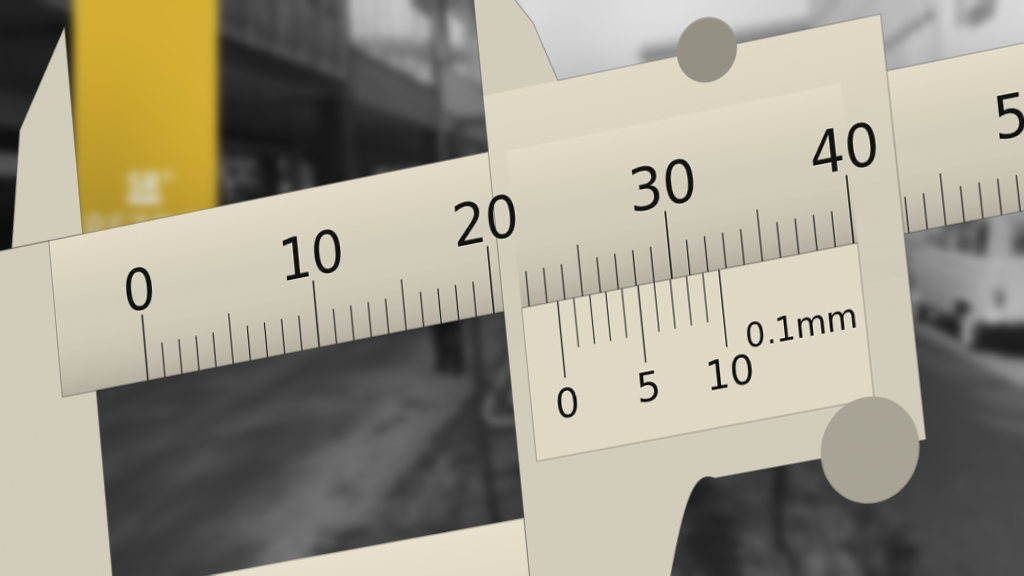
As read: **23.6** mm
